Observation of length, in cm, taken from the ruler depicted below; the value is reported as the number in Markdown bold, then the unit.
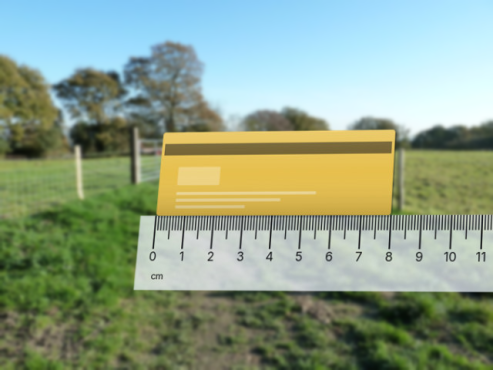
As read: **8** cm
